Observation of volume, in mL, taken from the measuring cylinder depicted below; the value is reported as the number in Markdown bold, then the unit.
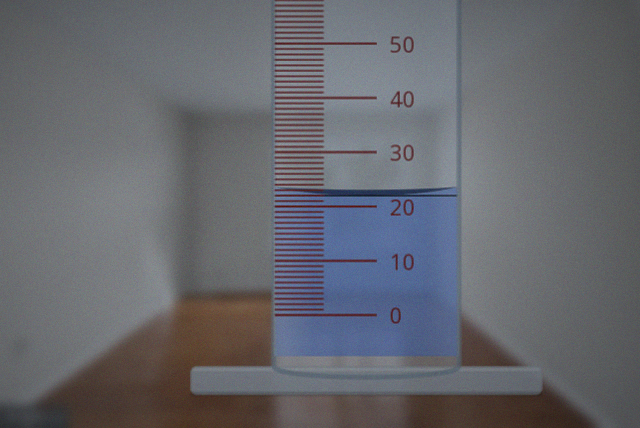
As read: **22** mL
